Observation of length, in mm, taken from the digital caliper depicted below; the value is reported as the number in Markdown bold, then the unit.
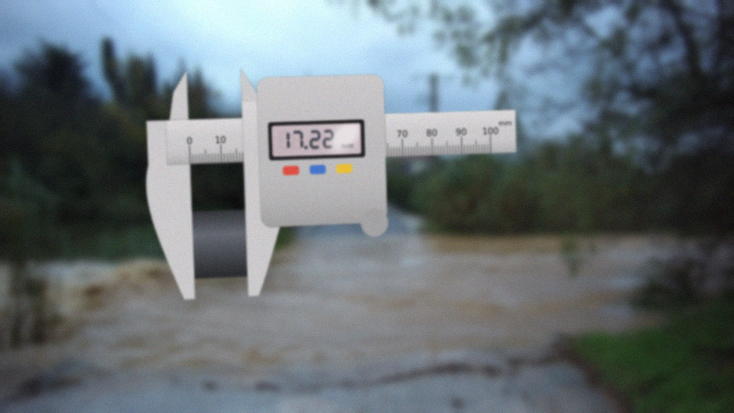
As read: **17.22** mm
